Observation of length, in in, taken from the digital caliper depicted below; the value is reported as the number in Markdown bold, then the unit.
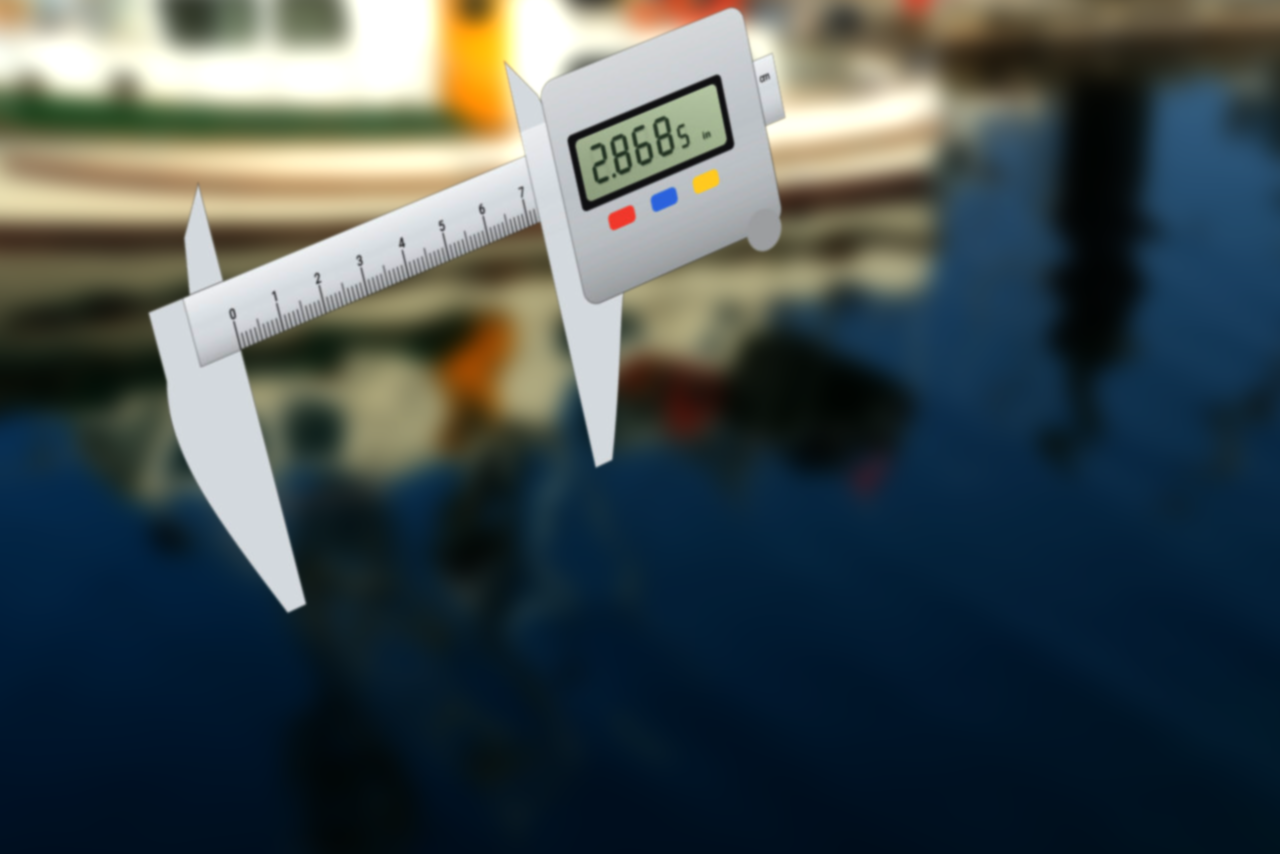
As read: **2.8685** in
